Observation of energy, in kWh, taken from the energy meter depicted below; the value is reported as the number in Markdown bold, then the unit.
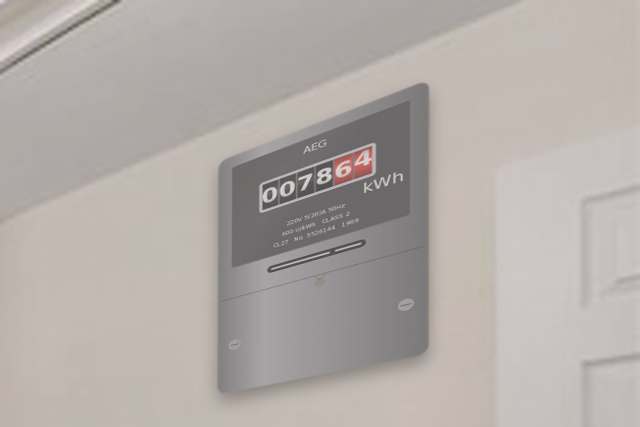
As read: **78.64** kWh
